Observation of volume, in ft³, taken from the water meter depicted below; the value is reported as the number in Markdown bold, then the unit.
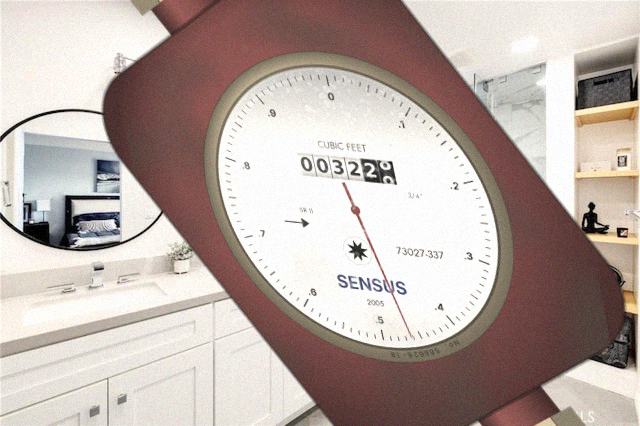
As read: **3228.46** ft³
